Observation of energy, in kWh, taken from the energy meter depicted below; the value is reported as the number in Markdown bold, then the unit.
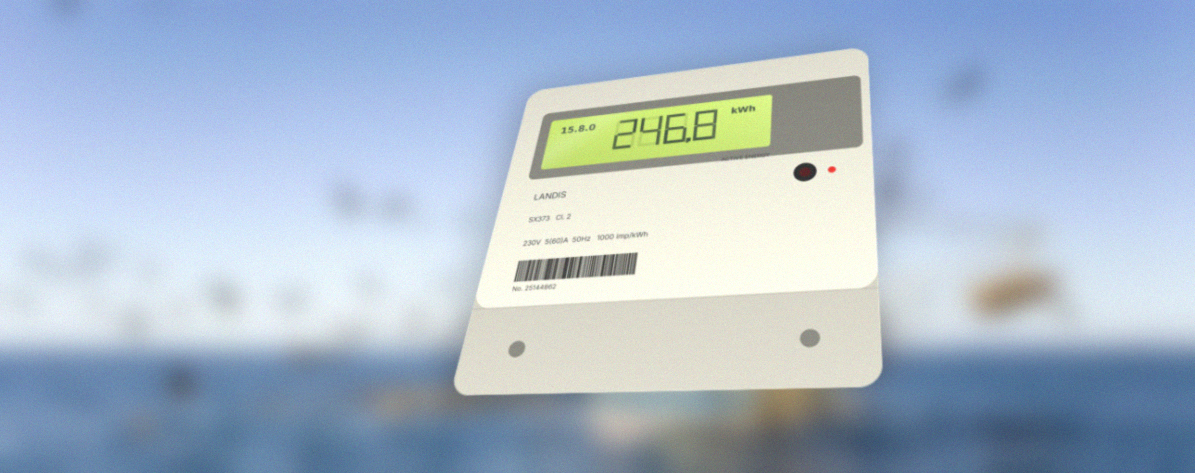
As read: **246.8** kWh
